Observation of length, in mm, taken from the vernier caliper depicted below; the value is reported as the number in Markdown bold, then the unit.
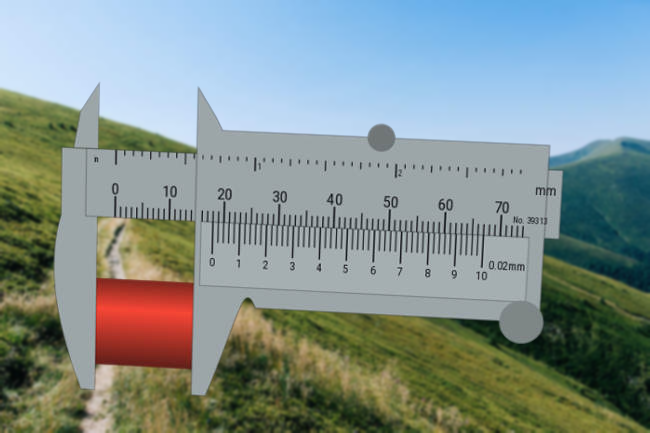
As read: **18.0** mm
